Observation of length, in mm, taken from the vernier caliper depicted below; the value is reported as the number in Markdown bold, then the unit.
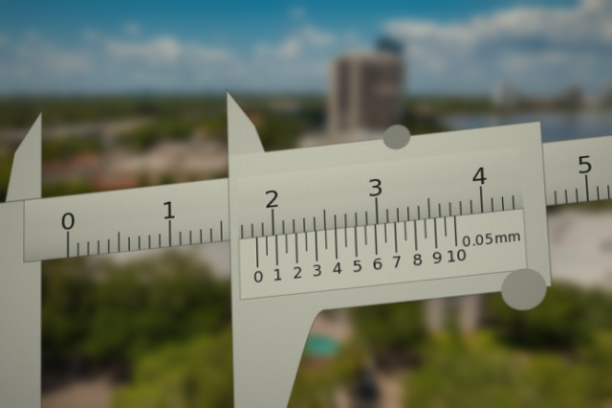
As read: **18.4** mm
